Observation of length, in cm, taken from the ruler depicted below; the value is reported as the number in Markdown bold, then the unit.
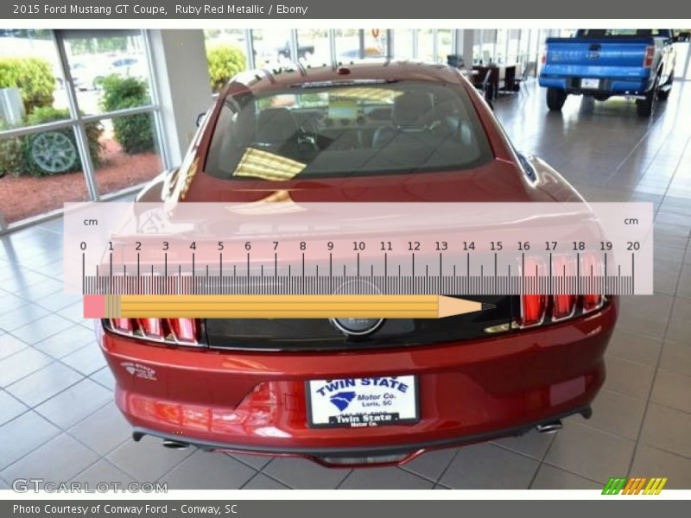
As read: **15** cm
